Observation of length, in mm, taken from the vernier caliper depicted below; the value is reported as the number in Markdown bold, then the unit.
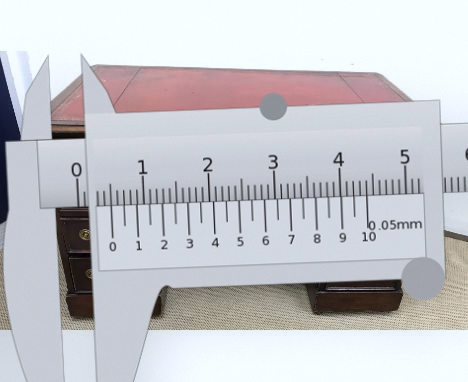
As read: **5.0** mm
